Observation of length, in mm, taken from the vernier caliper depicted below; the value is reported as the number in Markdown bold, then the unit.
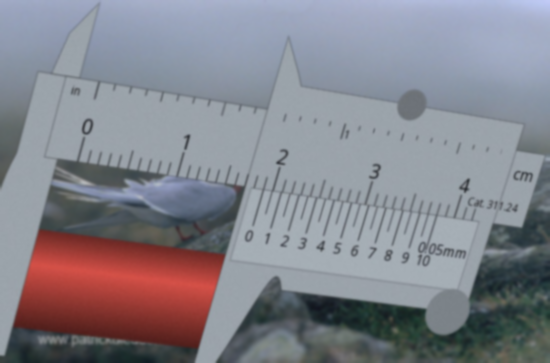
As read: **19.0** mm
